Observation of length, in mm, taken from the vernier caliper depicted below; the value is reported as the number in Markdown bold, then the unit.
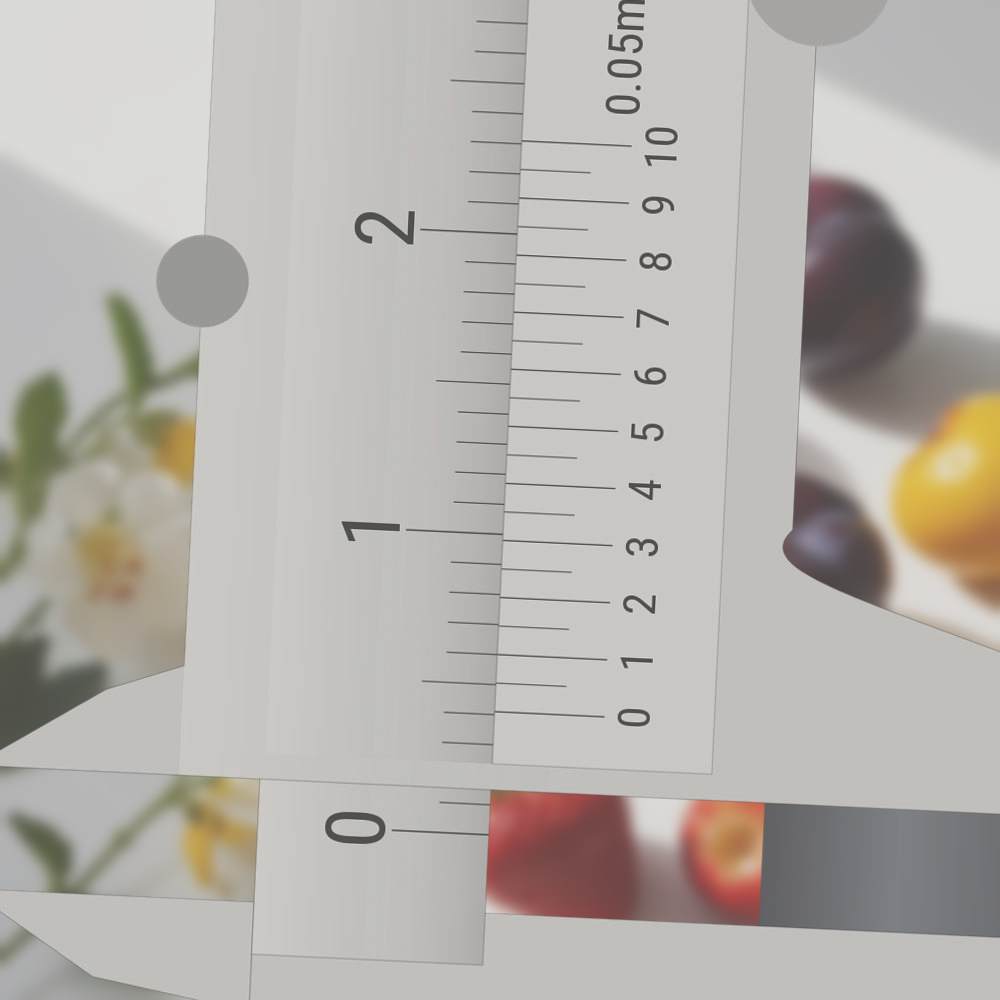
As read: **4.10** mm
